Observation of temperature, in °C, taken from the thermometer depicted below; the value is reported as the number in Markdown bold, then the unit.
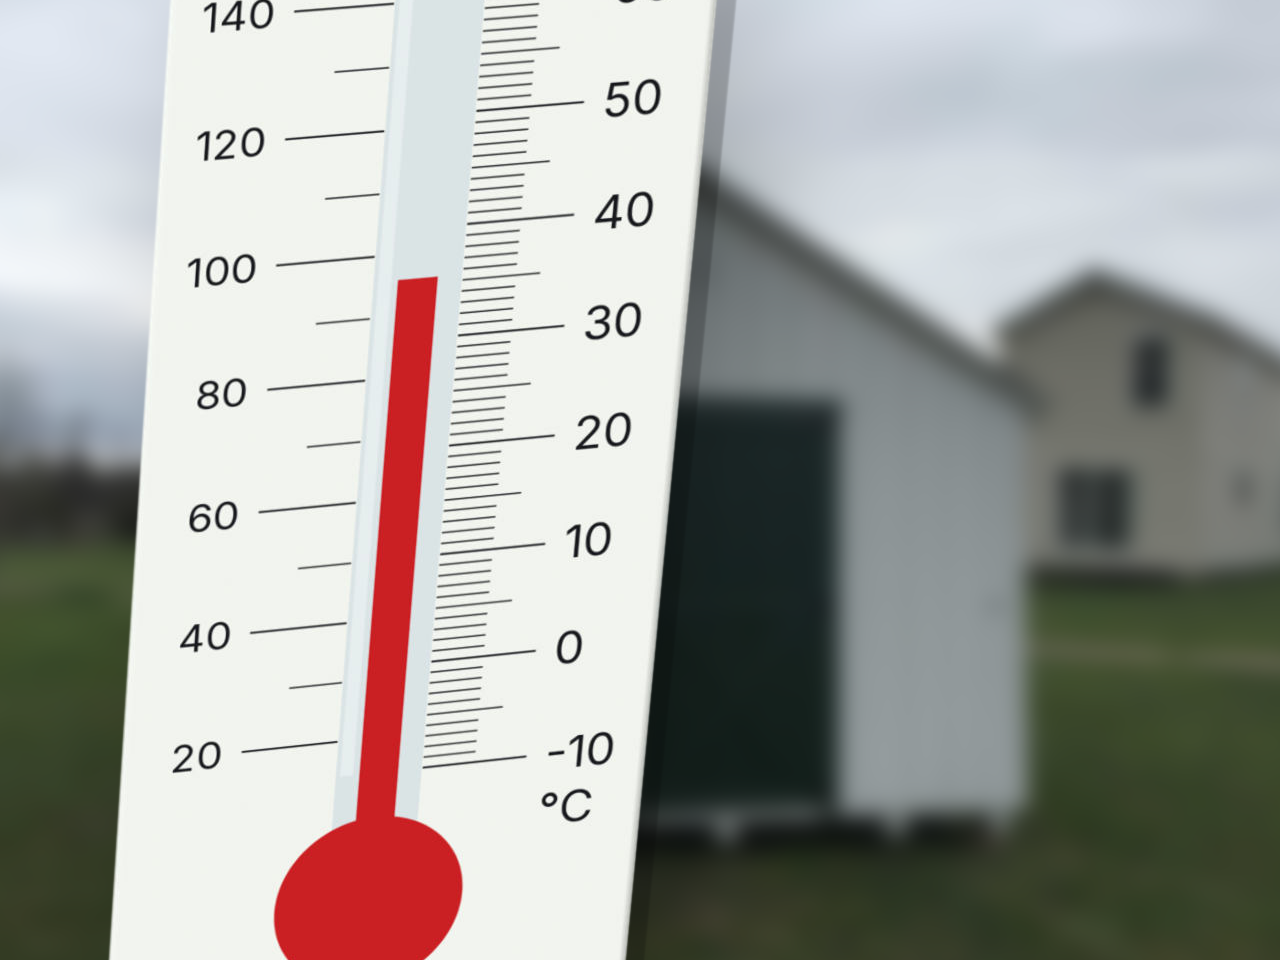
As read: **35.5** °C
